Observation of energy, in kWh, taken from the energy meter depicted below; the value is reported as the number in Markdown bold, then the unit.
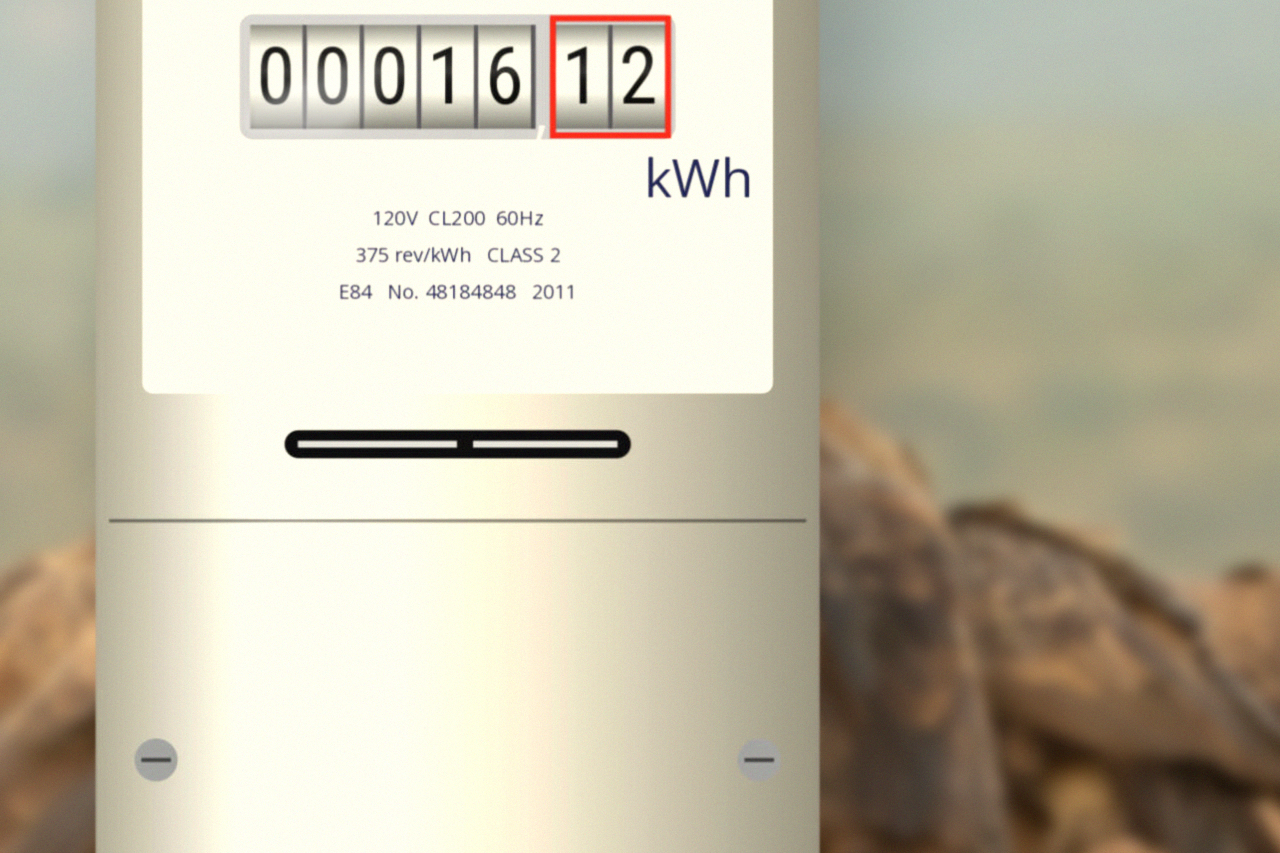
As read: **16.12** kWh
